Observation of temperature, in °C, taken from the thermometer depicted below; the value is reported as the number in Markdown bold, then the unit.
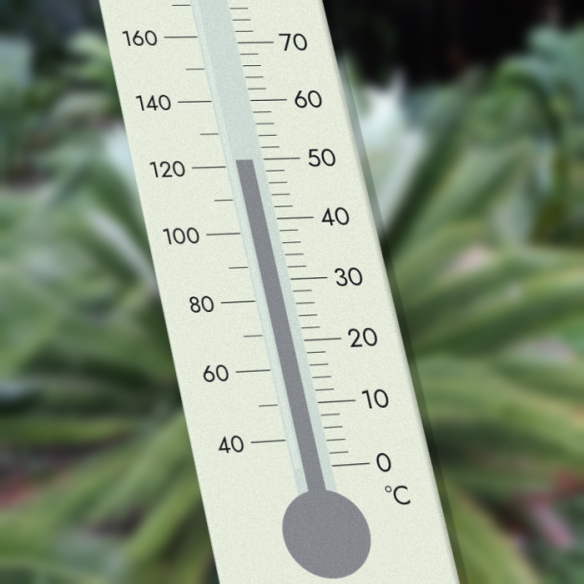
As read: **50** °C
